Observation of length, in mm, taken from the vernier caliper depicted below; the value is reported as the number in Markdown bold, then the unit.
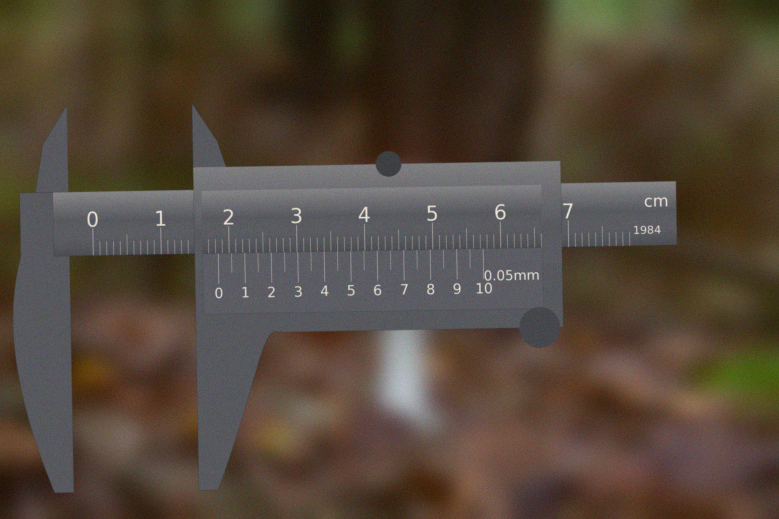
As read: **18.4** mm
